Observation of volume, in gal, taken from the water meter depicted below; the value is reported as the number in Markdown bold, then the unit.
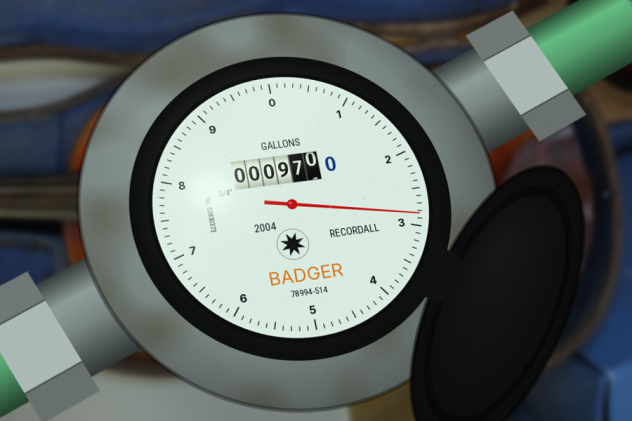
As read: **9702.8** gal
